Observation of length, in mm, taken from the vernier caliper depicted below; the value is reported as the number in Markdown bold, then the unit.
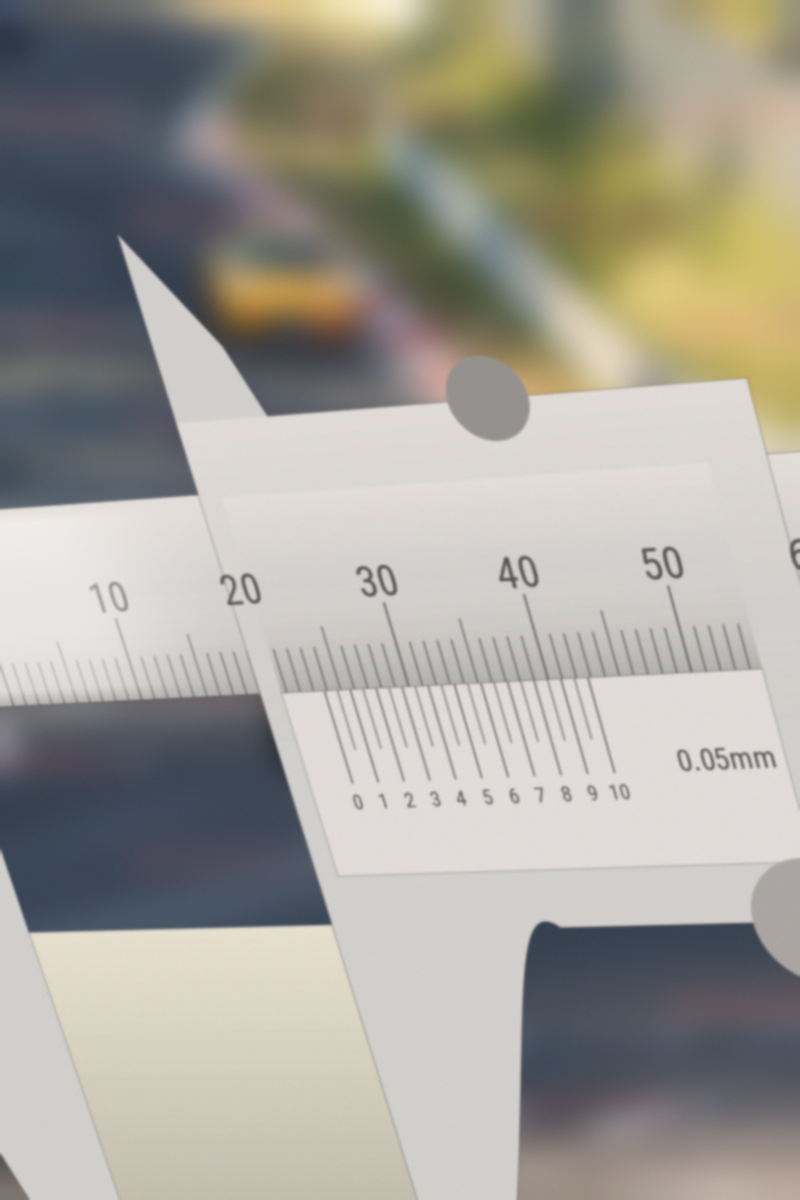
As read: **23.8** mm
